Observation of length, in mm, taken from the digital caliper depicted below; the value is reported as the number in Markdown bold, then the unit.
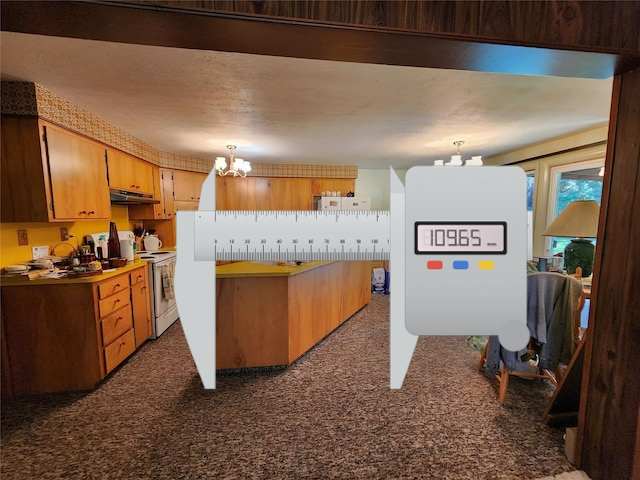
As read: **109.65** mm
